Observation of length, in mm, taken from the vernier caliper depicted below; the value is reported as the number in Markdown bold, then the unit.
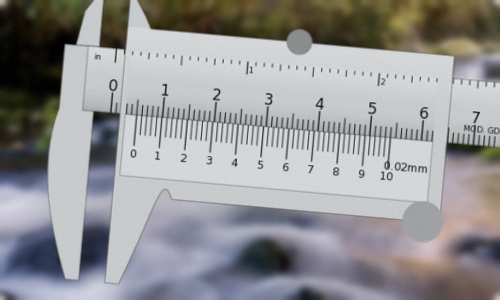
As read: **5.0** mm
